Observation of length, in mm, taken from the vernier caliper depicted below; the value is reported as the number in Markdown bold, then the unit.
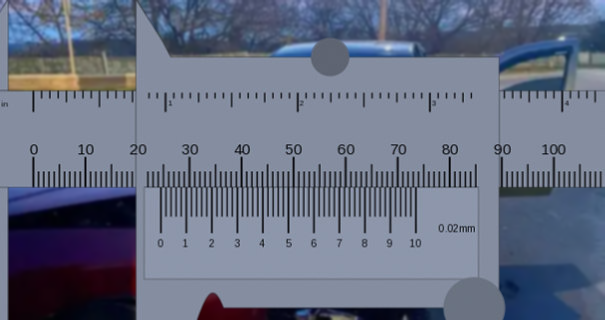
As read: **24.5** mm
